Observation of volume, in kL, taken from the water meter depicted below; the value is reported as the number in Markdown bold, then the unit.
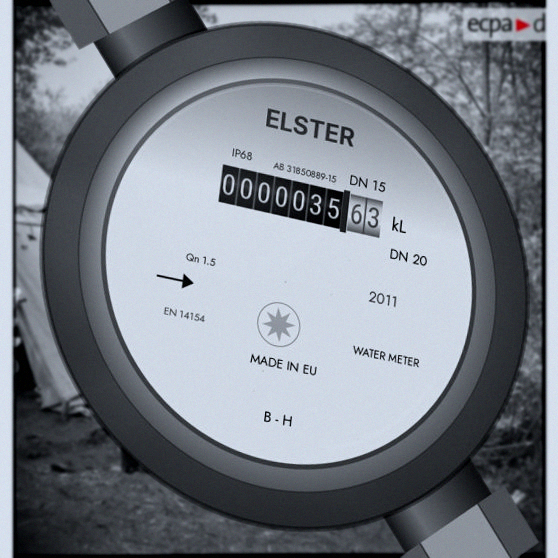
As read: **35.63** kL
